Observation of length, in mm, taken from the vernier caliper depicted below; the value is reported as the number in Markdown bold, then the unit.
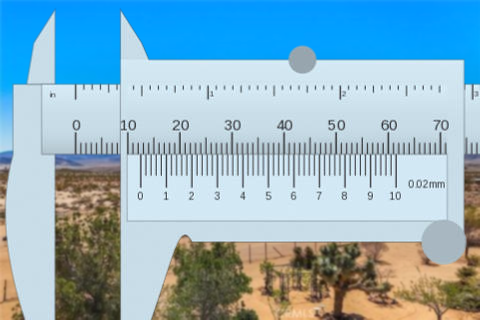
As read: **12.5** mm
